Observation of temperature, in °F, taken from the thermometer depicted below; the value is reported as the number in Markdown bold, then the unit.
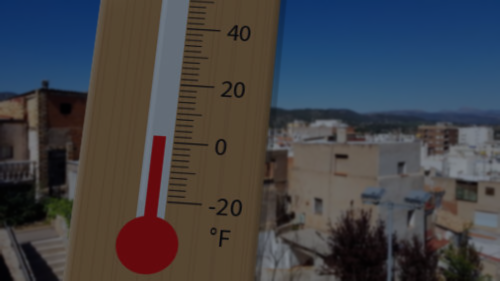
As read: **2** °F
